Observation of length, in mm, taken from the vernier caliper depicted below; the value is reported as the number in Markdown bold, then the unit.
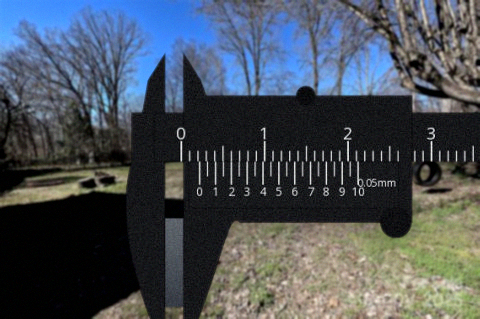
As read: **2.2** mm
